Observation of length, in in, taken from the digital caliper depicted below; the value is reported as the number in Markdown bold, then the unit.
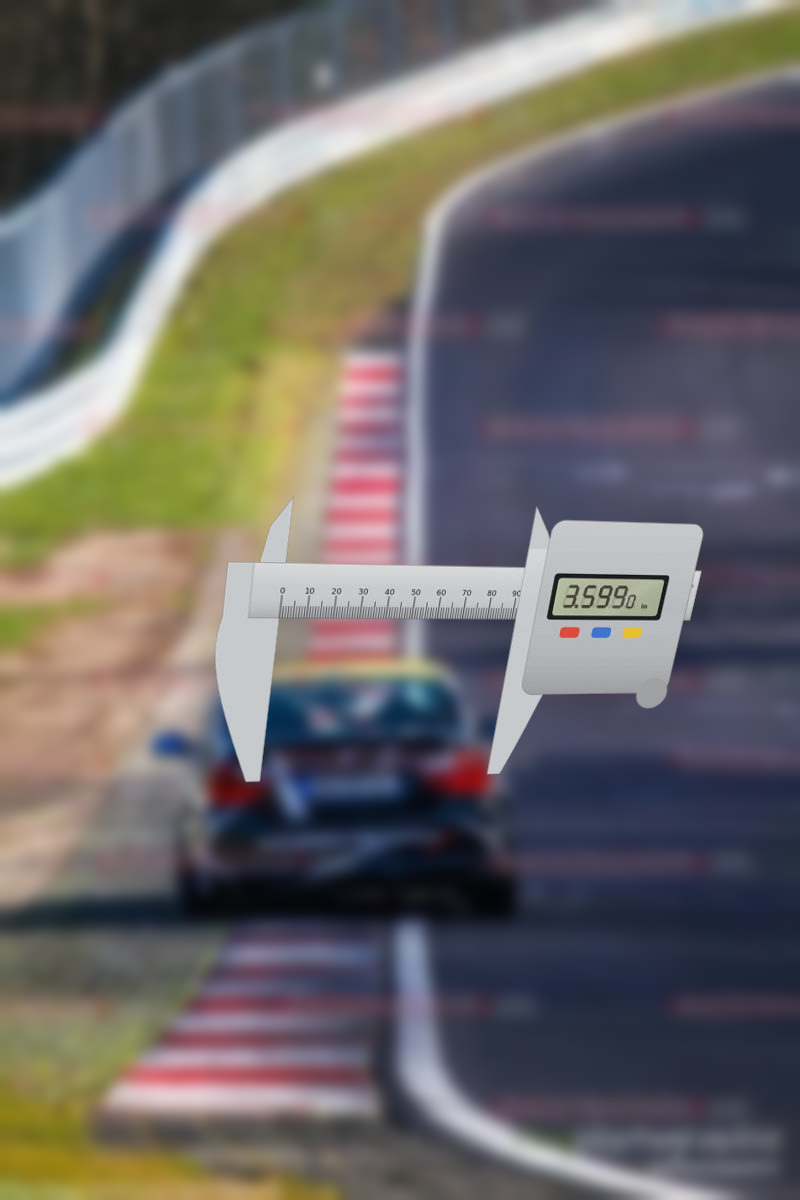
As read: **3.5990** in
